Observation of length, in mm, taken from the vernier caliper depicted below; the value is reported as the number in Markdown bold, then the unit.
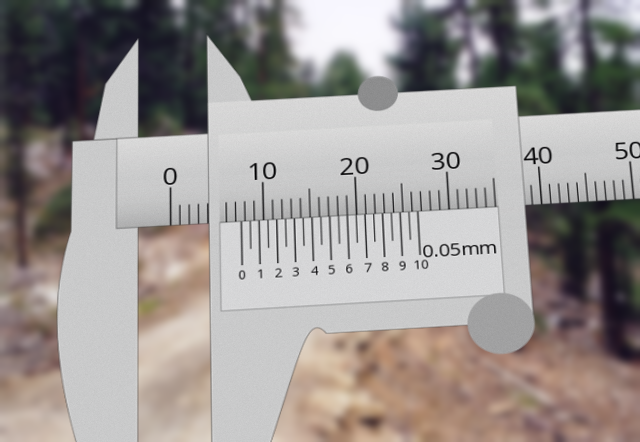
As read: **7.6** mm
